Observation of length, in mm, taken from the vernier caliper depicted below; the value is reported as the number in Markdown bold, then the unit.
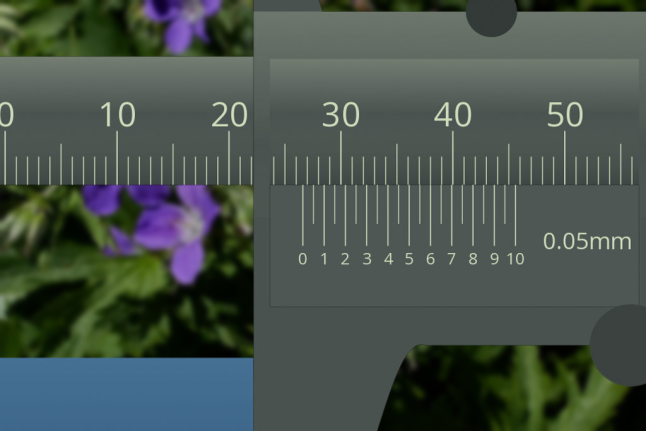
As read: **26.6** mm
